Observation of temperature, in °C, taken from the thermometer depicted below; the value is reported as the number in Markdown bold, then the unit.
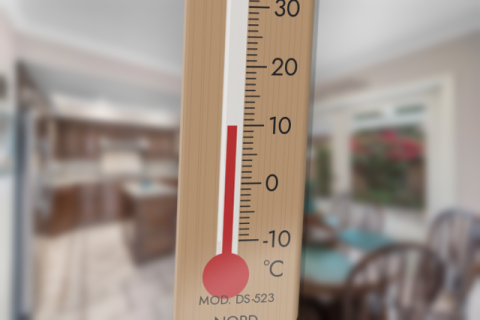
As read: **10** °C
